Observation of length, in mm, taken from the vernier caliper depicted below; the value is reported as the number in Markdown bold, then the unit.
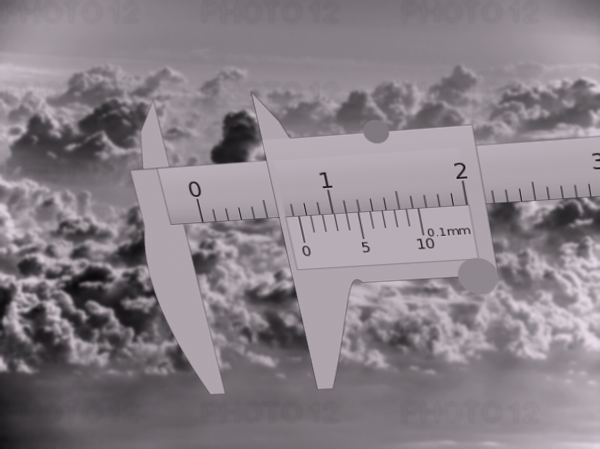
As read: **7.4** mm
